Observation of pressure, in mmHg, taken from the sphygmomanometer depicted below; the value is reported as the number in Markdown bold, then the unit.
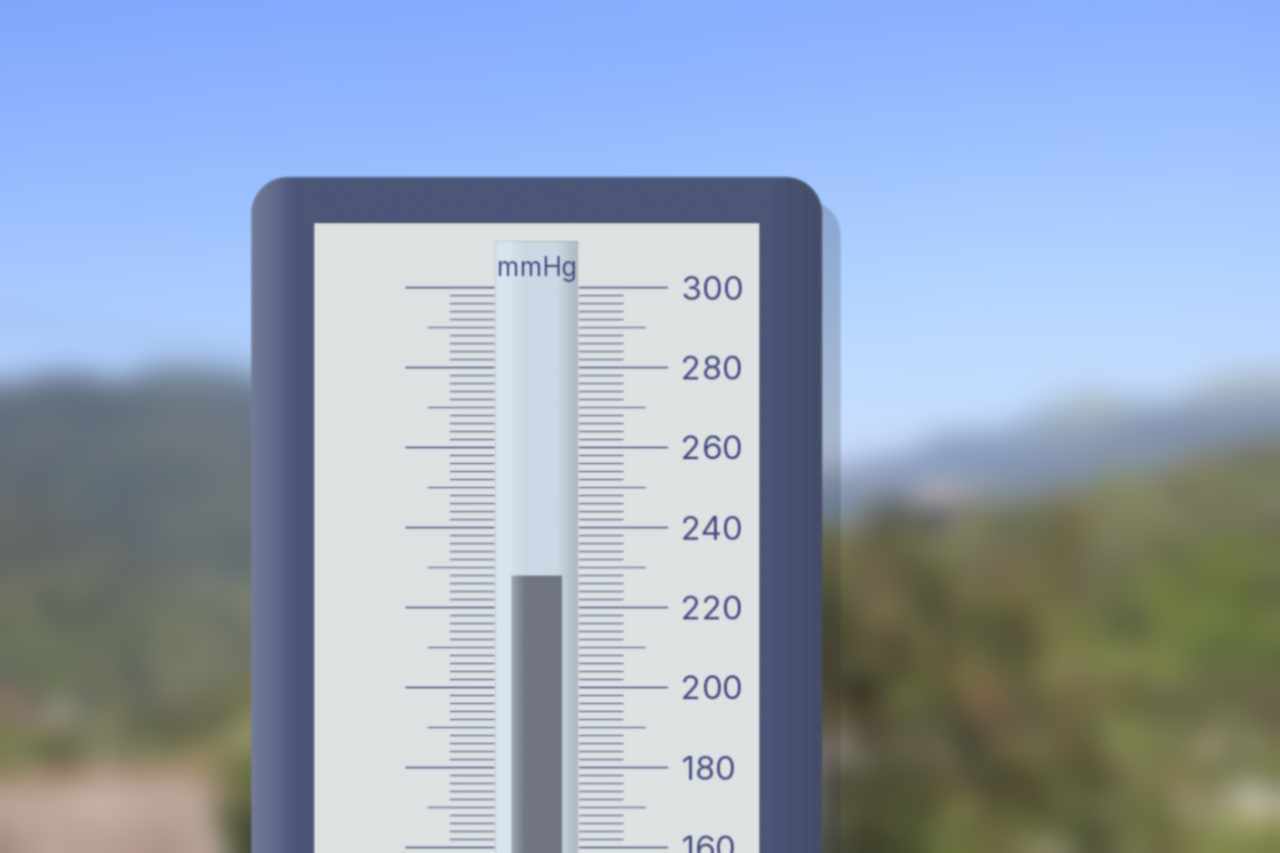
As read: **228** mmHg
